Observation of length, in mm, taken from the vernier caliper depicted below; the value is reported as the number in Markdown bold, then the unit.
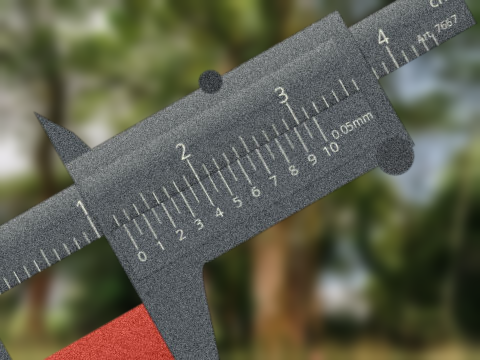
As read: **12.4** mm
